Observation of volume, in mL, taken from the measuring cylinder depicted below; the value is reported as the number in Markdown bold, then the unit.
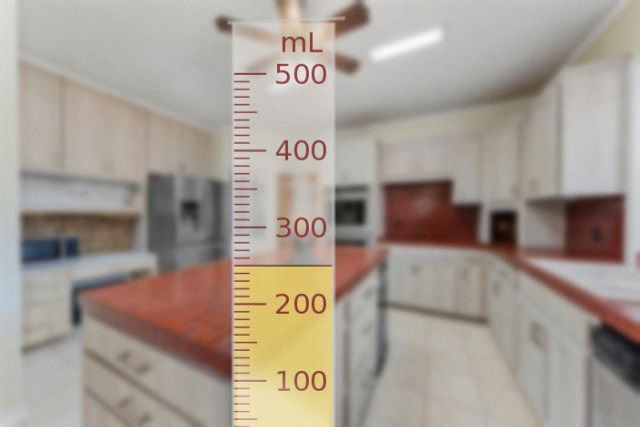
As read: **250** mL
